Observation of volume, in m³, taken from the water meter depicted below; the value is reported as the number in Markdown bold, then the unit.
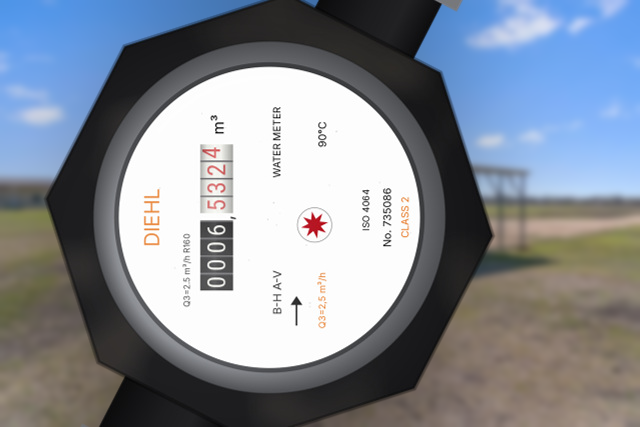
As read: **6.5324** m³
